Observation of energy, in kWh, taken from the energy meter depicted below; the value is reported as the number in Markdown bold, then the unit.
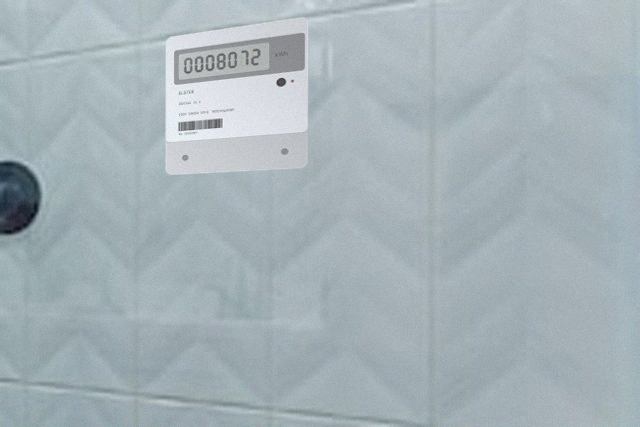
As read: **8072** kWh
